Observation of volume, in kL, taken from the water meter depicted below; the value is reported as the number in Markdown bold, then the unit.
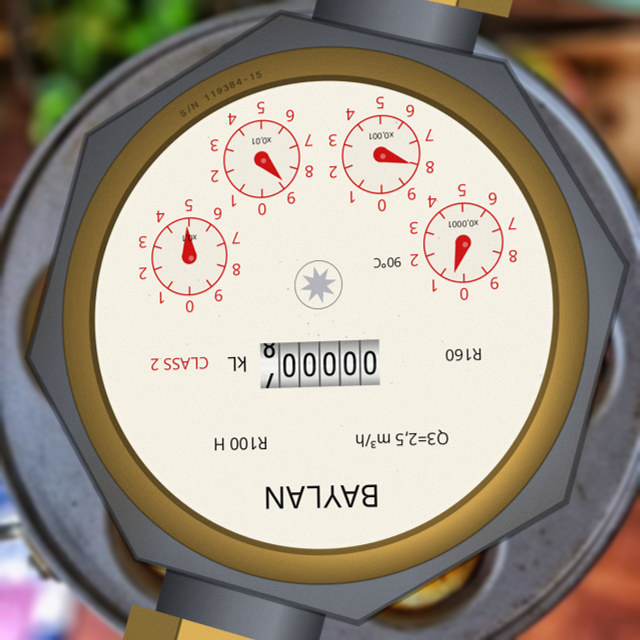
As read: **7.4880** kL
